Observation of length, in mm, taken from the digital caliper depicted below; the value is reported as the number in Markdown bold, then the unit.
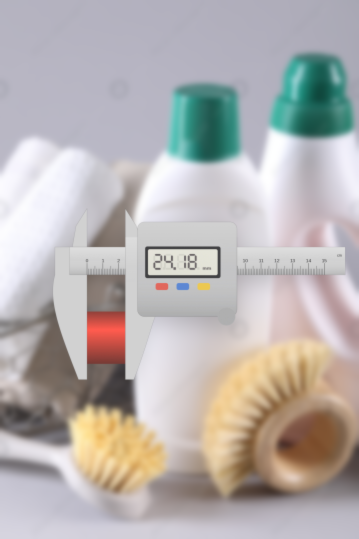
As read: **24.18** mm
